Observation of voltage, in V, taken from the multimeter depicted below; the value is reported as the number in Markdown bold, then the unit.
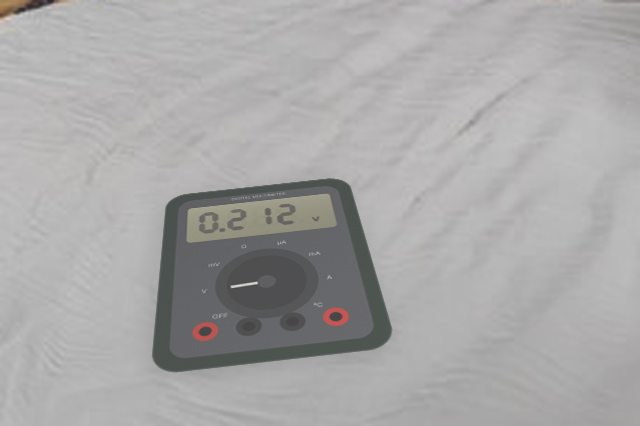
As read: **0.212** V
